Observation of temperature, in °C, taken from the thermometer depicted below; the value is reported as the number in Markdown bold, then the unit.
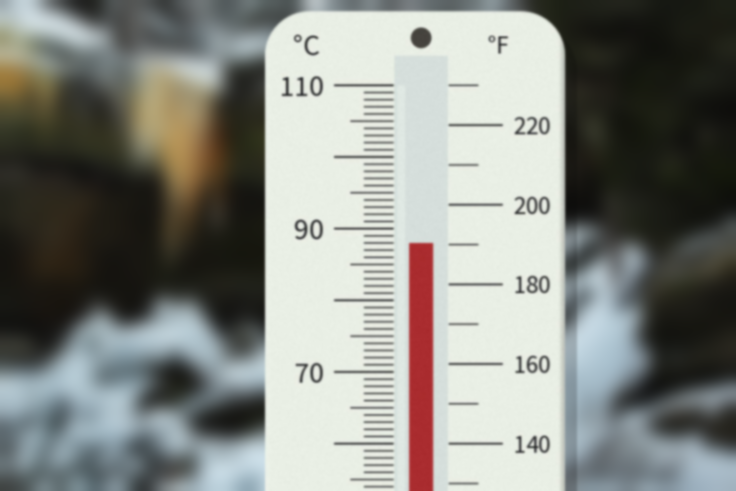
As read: **88** °C
